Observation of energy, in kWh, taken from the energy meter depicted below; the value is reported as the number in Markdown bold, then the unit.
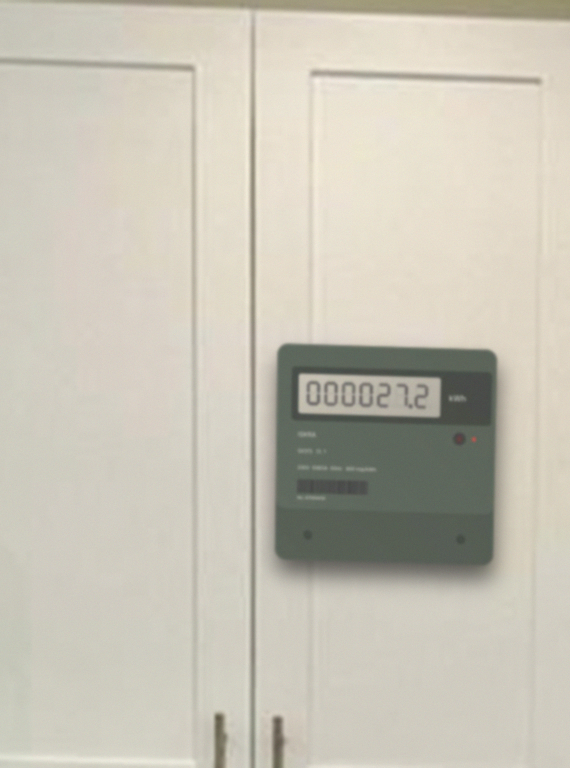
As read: **27.2** kWh
